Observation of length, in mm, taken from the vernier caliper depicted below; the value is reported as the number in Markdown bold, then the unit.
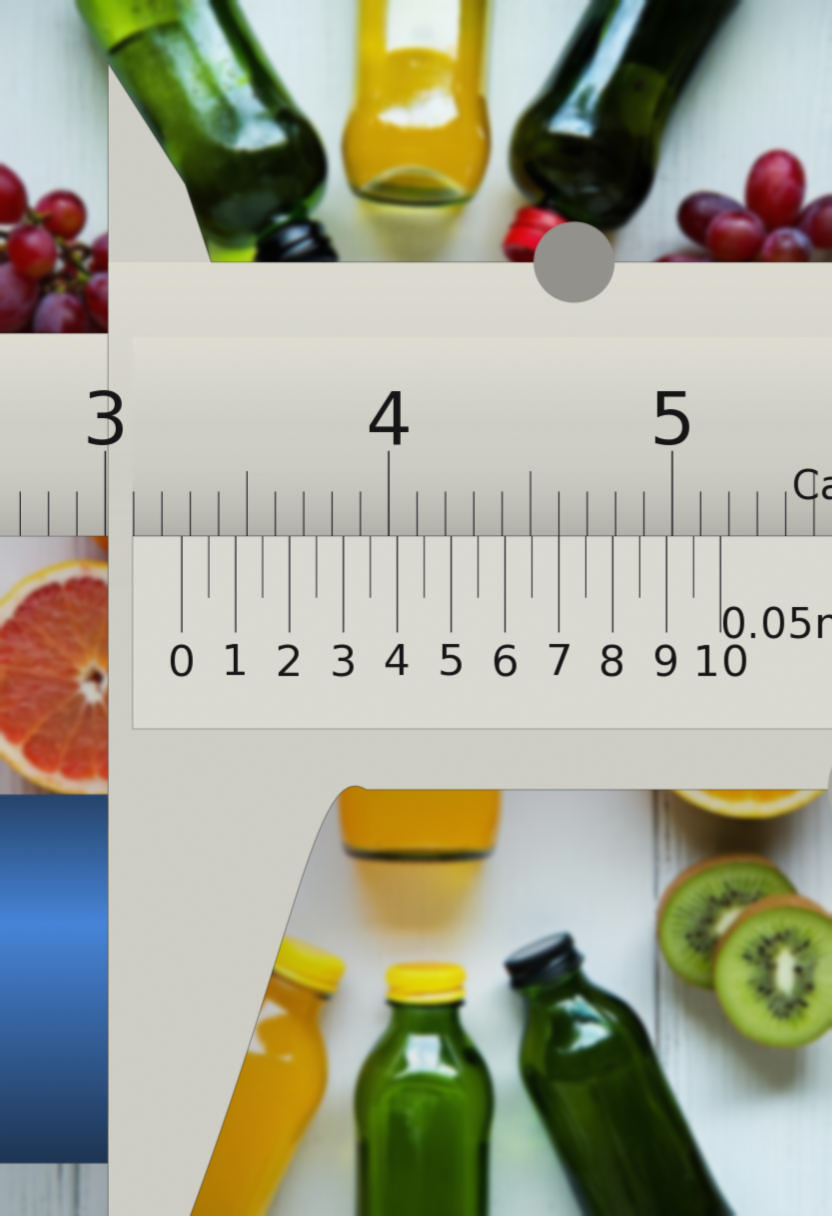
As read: **32.70** mm
